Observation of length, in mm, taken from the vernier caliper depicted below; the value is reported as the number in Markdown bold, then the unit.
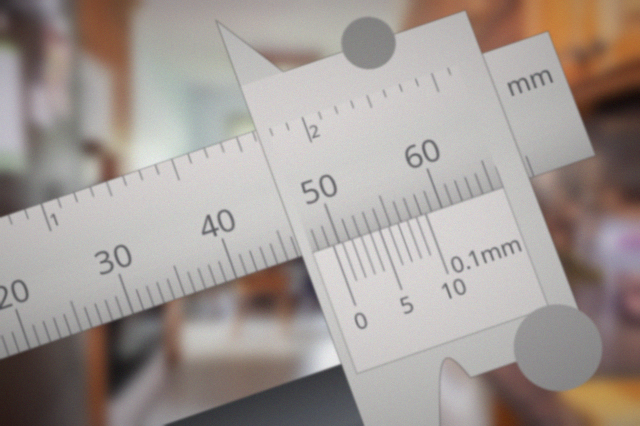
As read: **49.4** mm
